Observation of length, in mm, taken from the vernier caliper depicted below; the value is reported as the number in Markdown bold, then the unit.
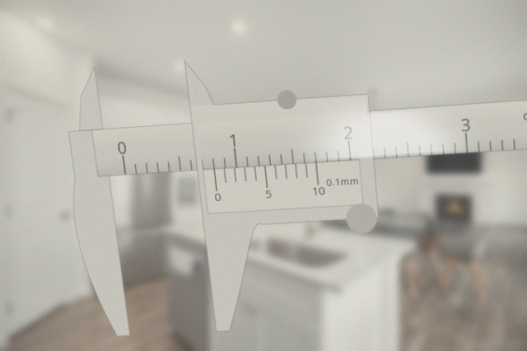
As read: **8.0** mm
